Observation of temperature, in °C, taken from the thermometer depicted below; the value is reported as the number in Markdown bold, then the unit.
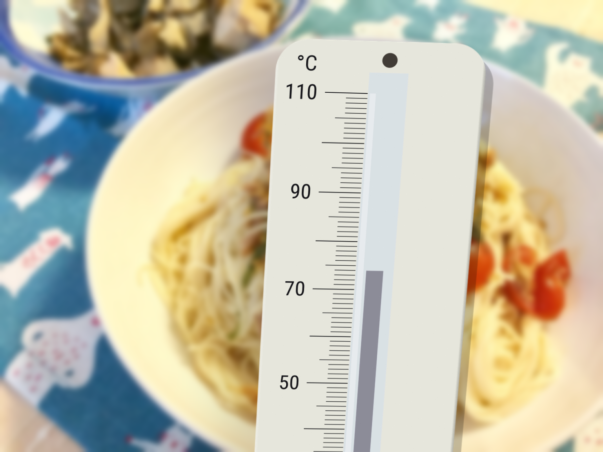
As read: **74** °C
